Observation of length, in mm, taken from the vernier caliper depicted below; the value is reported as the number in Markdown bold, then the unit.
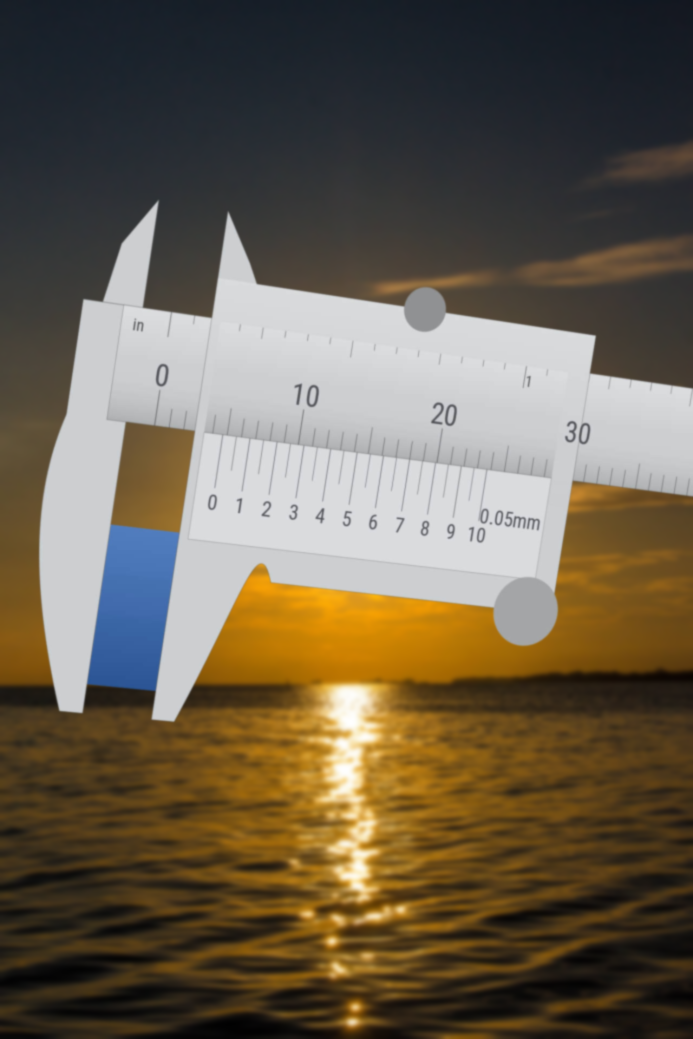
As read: **4.7** mm
